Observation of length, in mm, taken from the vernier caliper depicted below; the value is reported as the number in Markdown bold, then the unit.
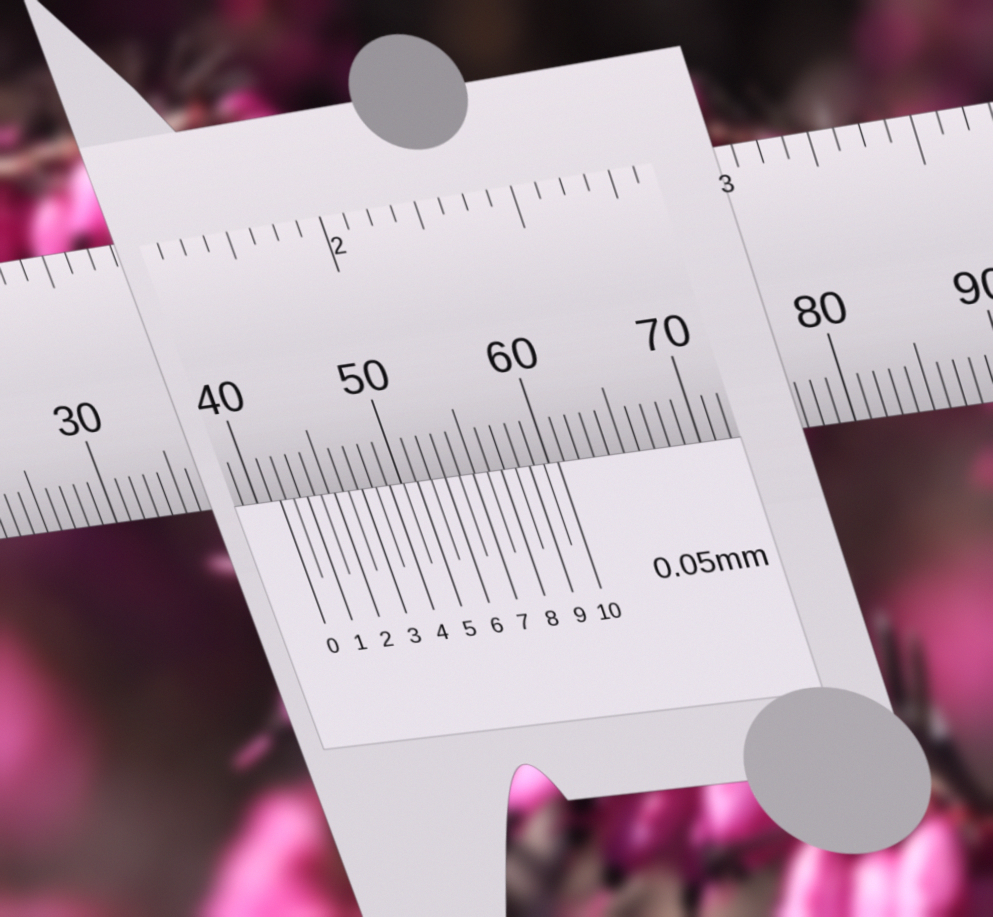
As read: **41.6** mm
